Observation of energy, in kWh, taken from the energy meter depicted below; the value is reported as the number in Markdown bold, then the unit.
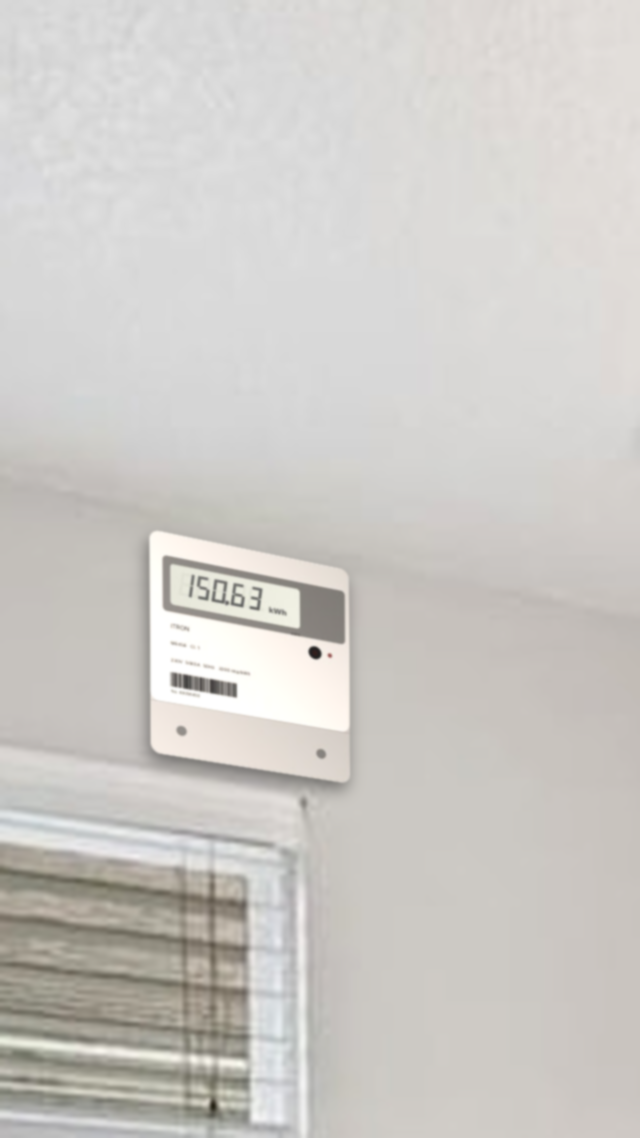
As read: **150.63** kWh
